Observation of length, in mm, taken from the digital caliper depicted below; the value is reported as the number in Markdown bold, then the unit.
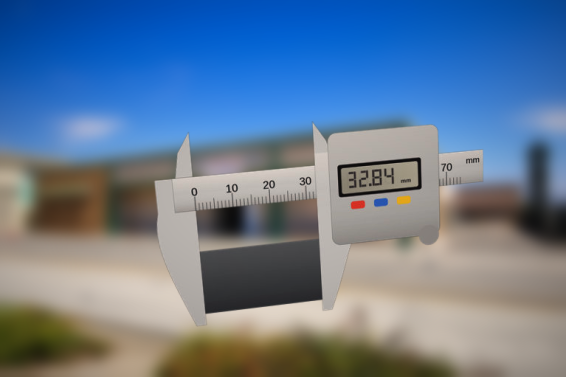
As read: **32.84** mm
